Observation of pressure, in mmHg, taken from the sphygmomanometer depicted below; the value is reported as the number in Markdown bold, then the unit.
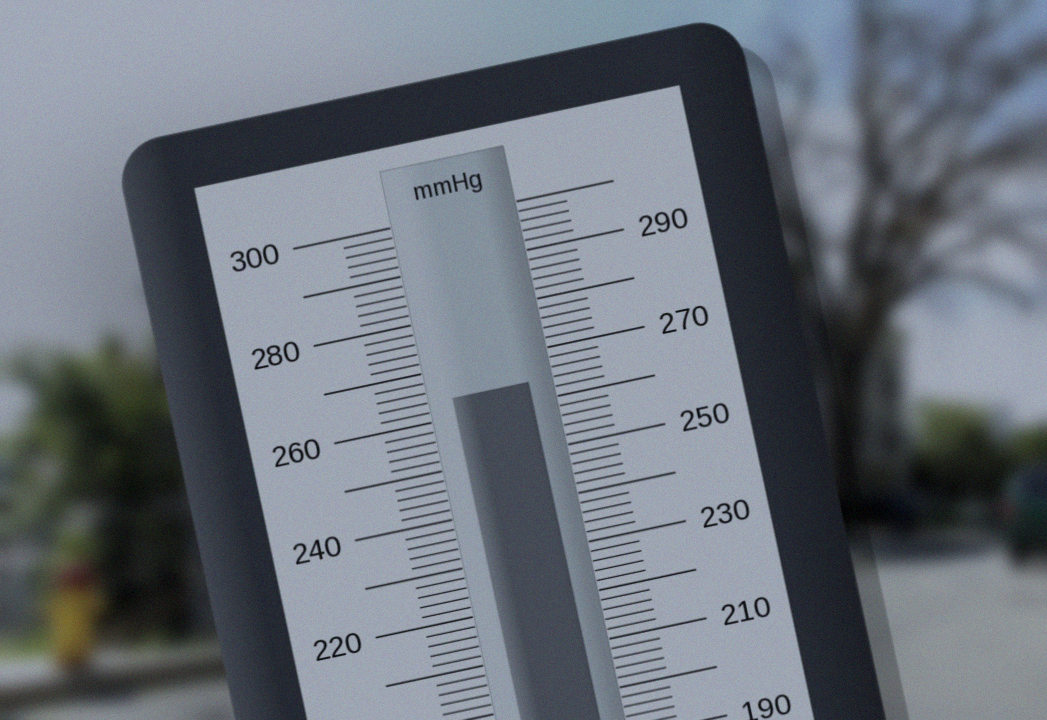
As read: **264** mmHg
